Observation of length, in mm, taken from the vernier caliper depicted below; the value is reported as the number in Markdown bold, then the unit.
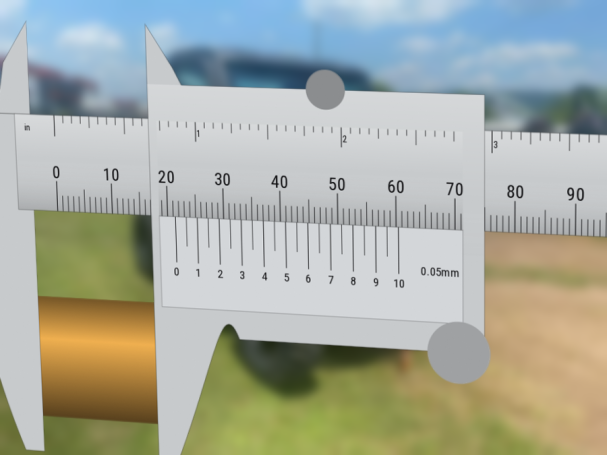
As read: **21.4** mm
